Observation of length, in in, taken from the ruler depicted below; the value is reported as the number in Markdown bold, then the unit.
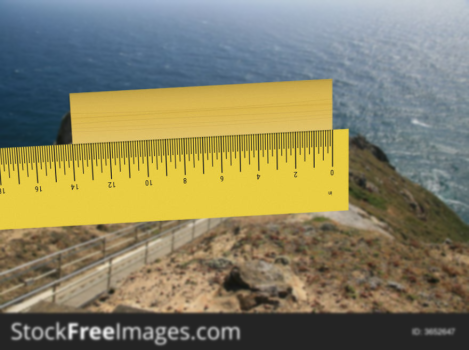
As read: **14** in
